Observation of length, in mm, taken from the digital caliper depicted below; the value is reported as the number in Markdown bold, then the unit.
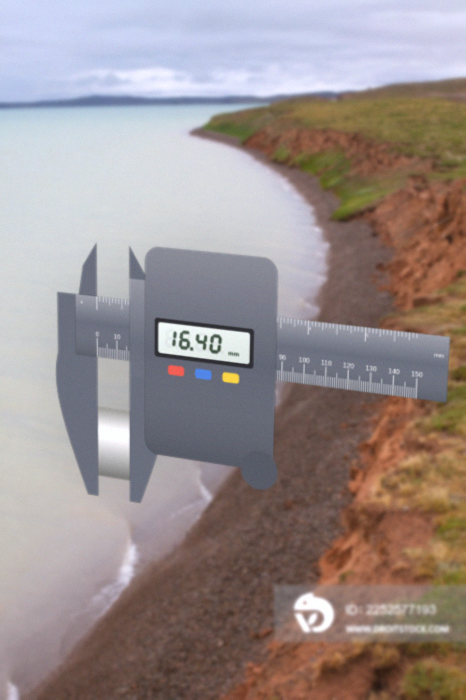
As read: **16.40** mm
